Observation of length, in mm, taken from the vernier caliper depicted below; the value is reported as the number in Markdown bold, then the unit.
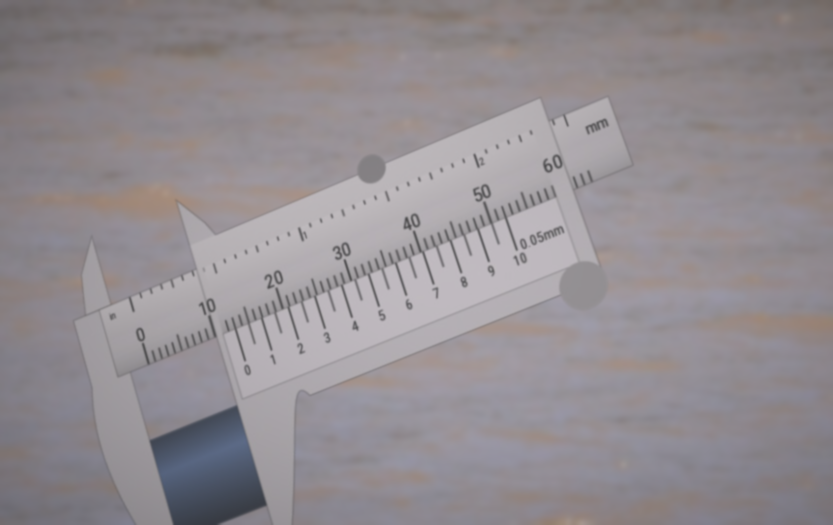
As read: **13.0** mm
